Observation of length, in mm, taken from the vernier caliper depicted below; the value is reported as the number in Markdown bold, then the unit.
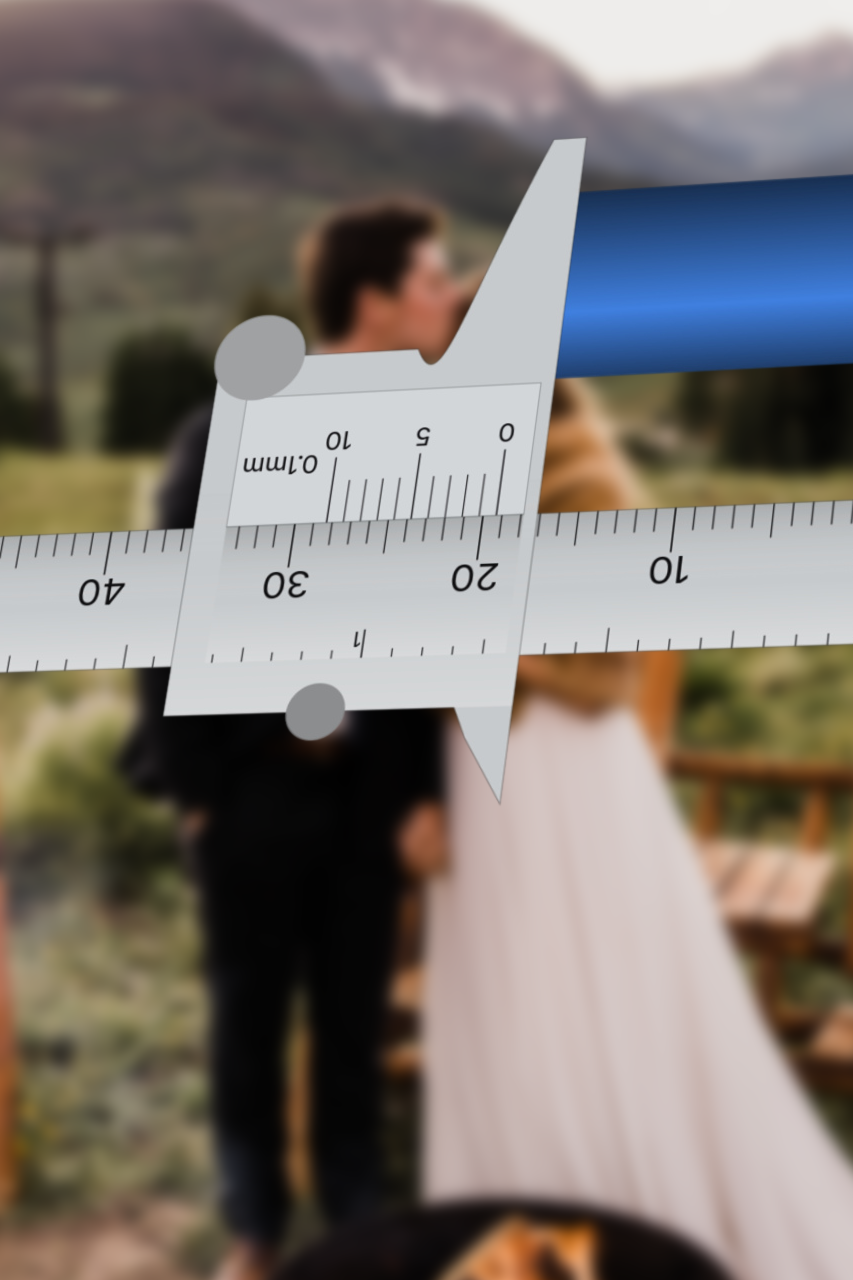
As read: **19.3** mm
